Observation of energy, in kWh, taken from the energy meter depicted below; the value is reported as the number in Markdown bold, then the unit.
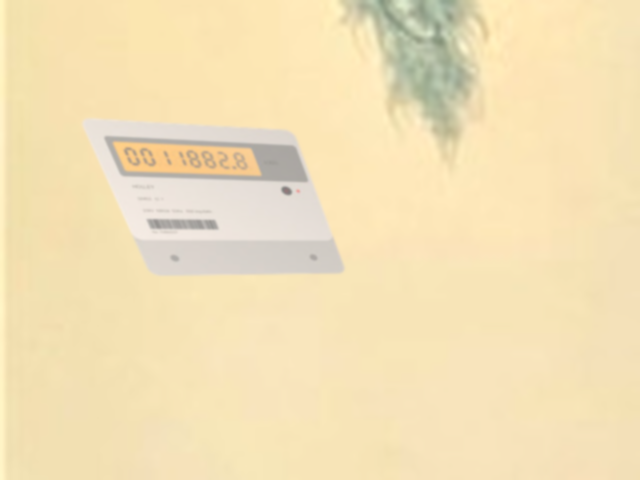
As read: **11882.8** kWh
